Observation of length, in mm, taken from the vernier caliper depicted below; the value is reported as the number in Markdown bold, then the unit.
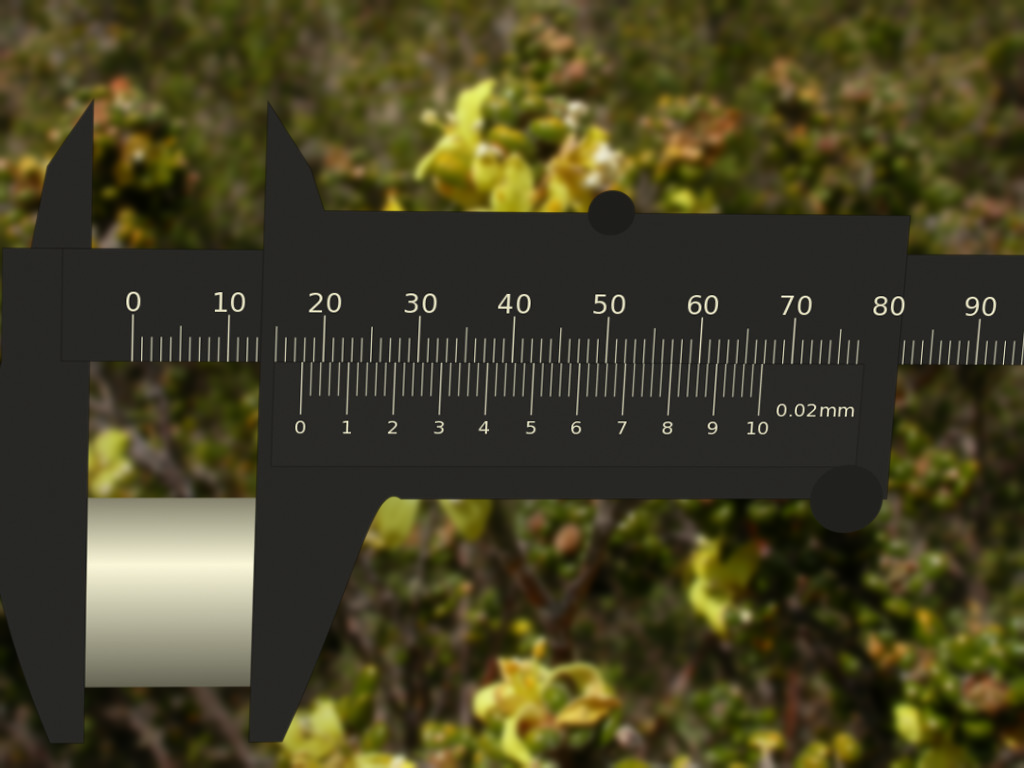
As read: **17.8** mm
